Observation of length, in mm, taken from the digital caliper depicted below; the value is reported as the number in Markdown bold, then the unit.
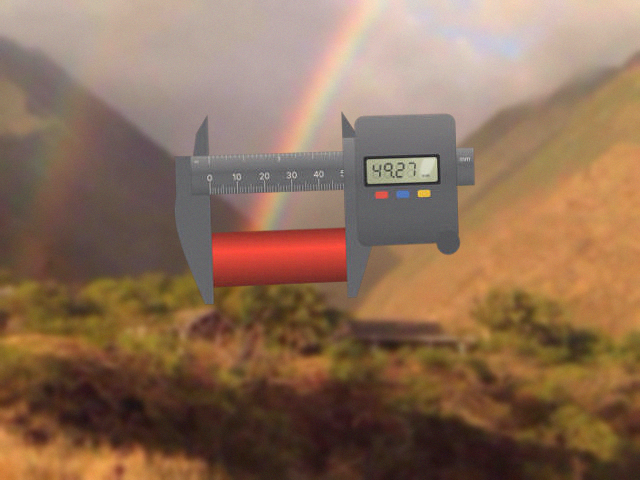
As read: **49.27** mm
